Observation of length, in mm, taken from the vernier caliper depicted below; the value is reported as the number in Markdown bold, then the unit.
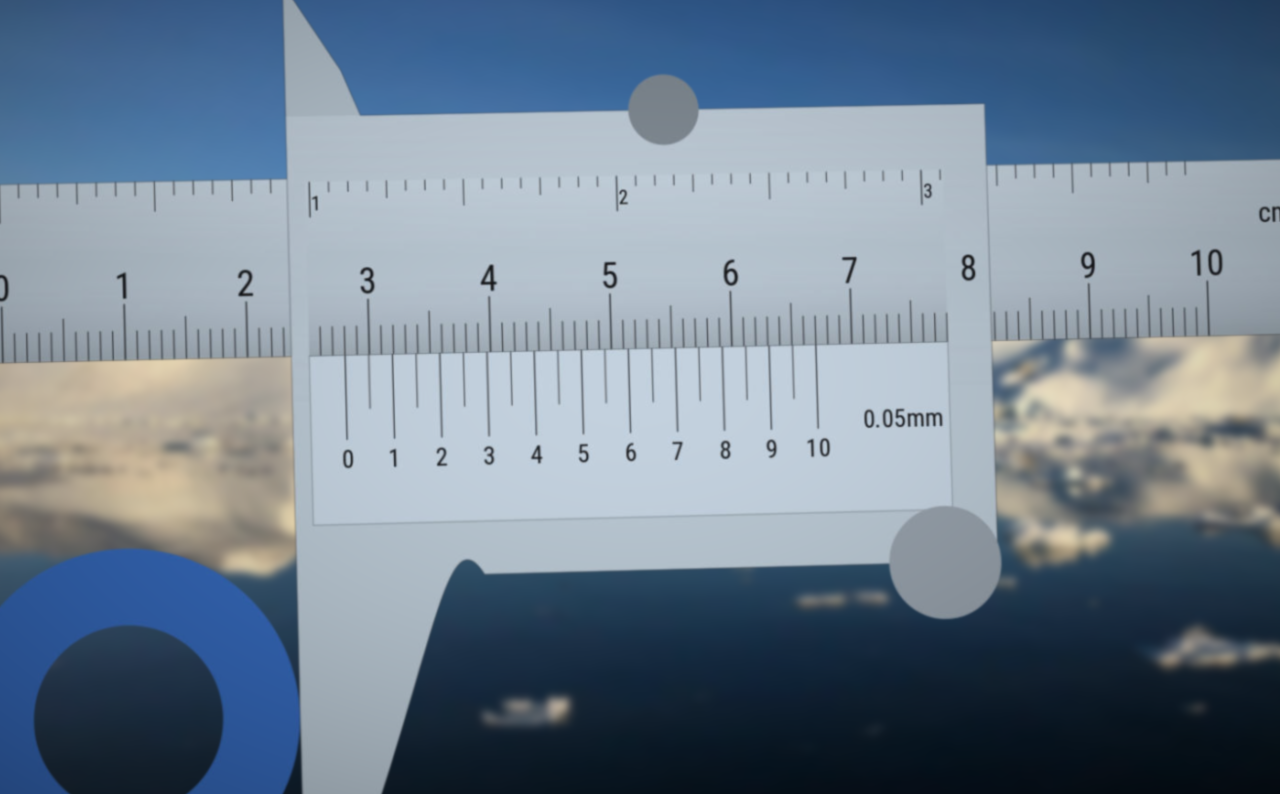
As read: **28.0** mm
